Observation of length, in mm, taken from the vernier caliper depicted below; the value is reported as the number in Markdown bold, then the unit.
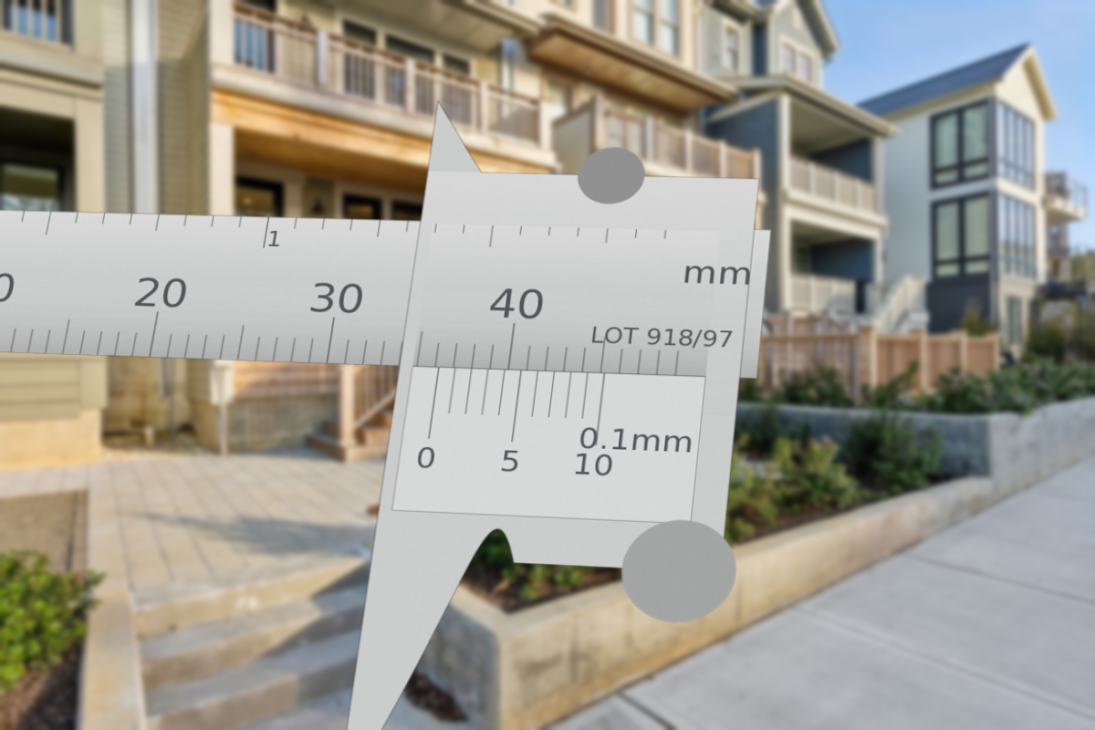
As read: **36.2** mm
